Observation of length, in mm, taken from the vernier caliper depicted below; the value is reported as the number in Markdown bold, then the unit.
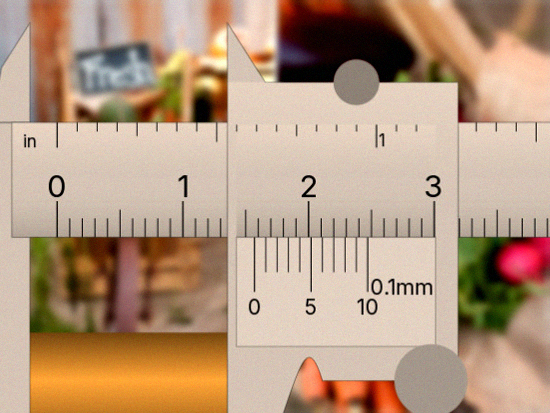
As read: **15.7** mm
